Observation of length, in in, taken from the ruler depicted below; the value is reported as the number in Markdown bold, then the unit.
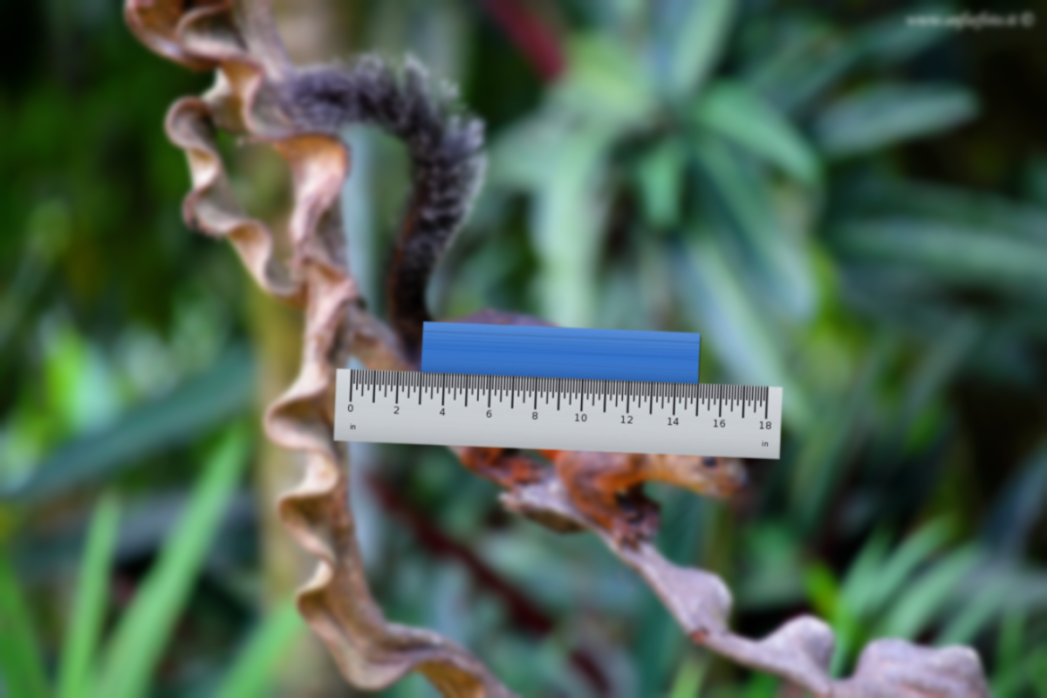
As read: **12** in
